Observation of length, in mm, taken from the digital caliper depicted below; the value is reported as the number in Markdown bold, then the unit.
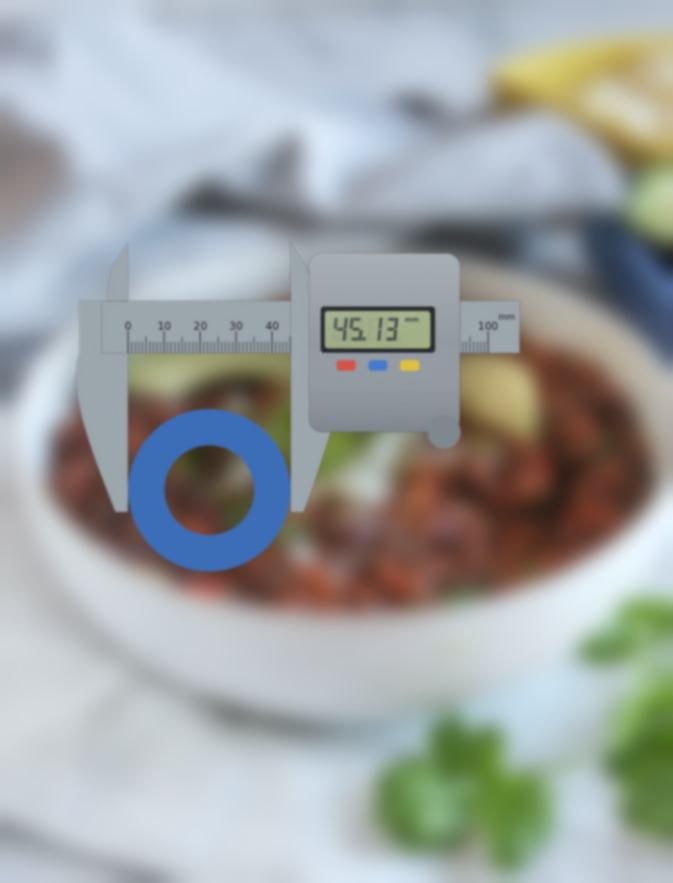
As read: **45.13** mm
